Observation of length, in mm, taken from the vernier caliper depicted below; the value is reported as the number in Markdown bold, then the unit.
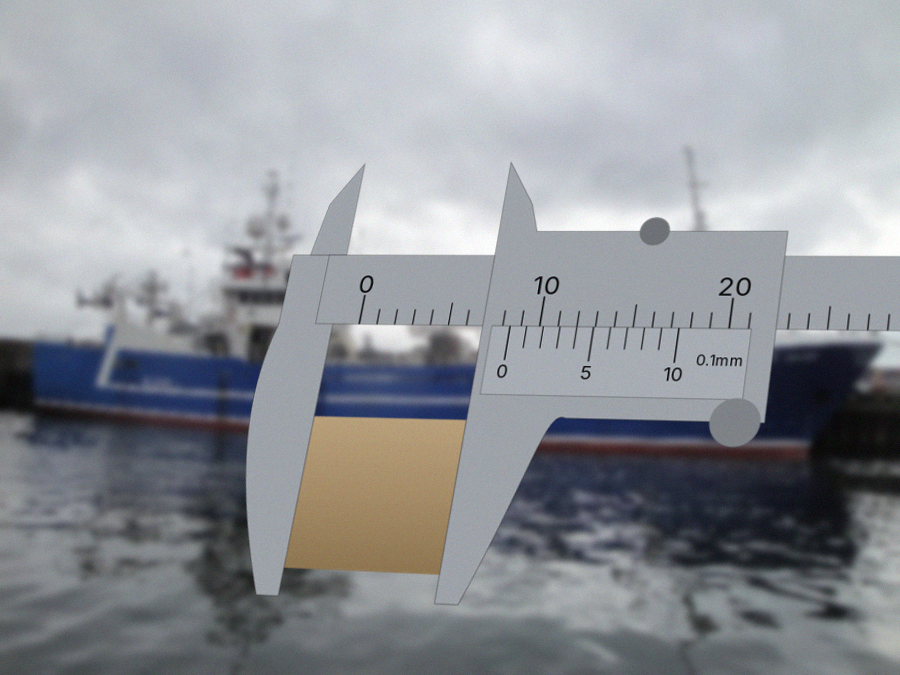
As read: **8.4** mm
